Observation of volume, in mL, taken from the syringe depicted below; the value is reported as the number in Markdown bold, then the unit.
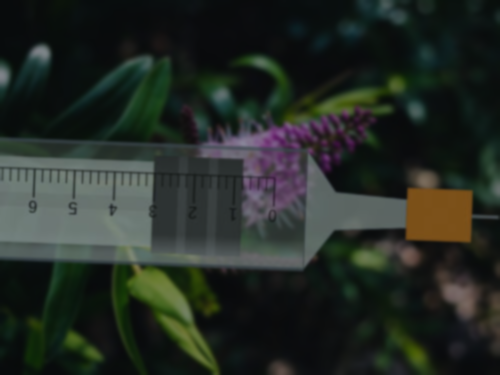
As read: **0.8** mL
